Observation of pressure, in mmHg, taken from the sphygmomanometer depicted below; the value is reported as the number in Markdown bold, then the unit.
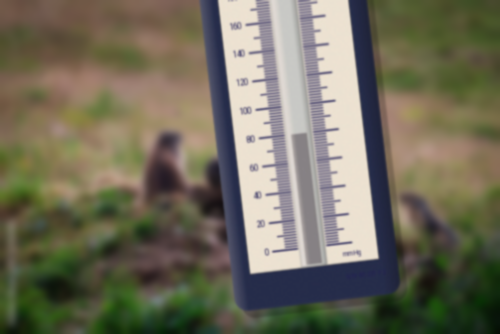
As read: **80** mmHg
